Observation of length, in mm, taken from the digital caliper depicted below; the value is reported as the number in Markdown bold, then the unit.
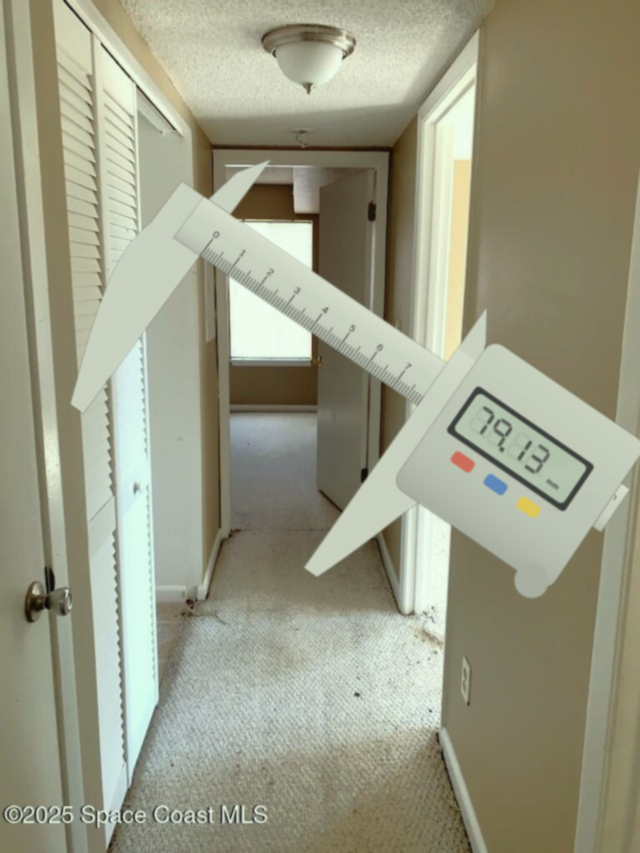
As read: **79.13** mm
